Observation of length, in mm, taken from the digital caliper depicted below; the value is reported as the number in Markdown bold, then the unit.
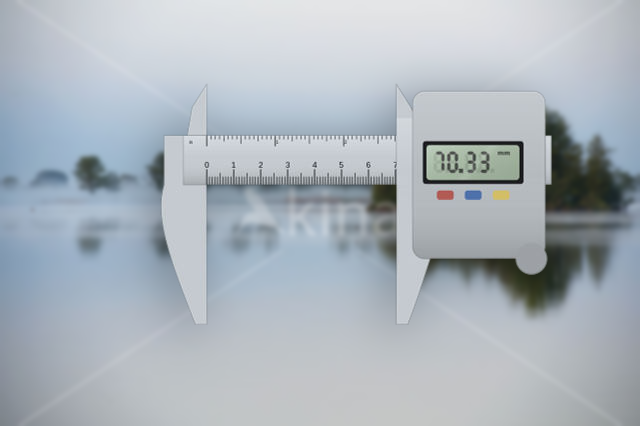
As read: **70.33** mm
